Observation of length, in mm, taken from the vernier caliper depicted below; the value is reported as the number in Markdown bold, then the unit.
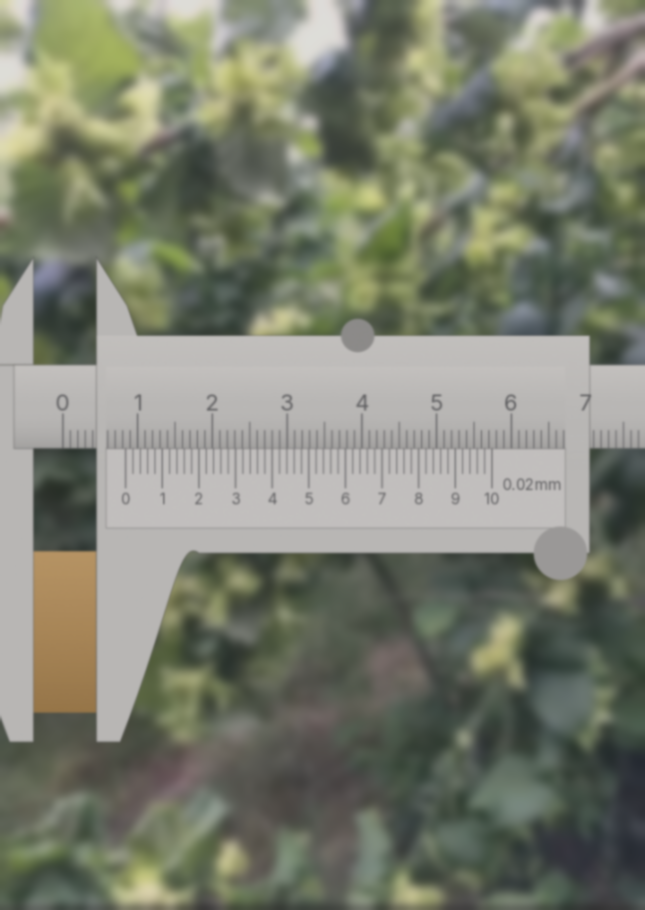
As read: **8.4** mm
